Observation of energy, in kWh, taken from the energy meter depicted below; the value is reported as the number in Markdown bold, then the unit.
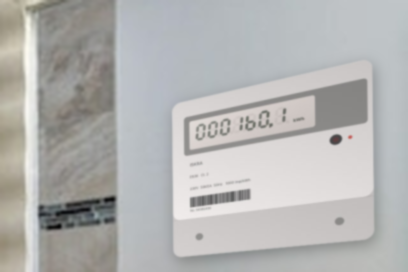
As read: **160.1** kWh
